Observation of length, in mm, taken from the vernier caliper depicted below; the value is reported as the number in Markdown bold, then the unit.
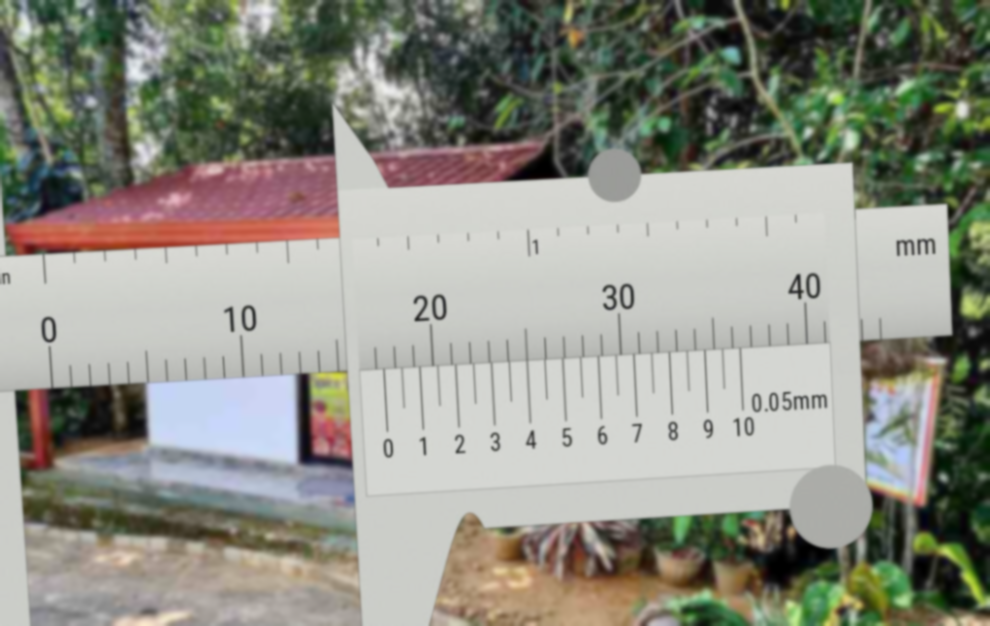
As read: **17.4** mm
